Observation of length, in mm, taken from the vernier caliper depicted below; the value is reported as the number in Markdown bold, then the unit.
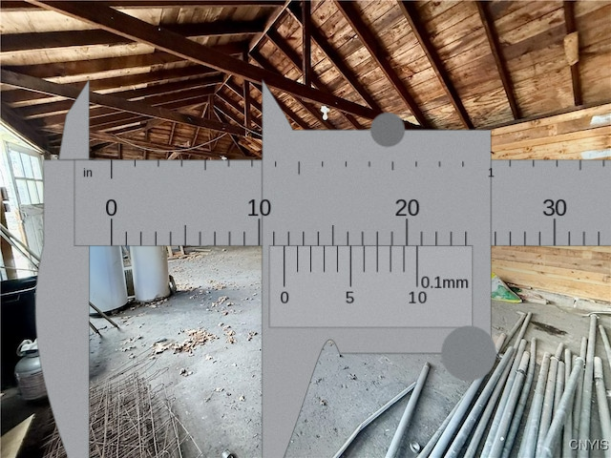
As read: **11.7** mm
